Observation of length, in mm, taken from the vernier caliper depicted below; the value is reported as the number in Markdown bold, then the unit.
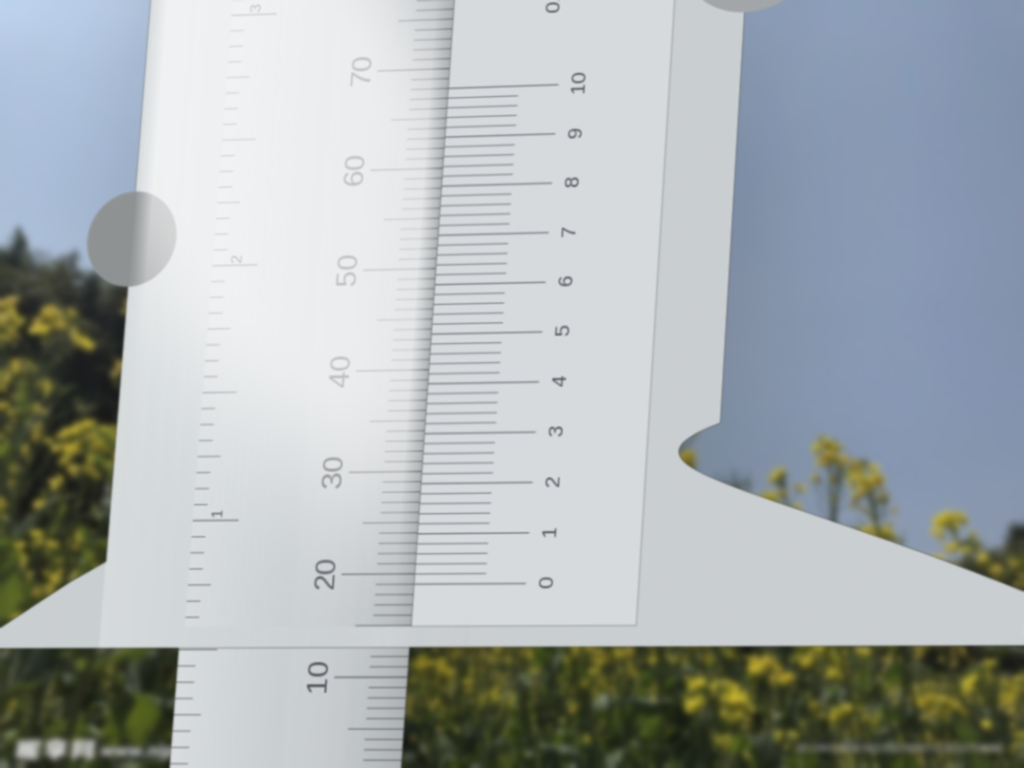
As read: **19.0** mm
